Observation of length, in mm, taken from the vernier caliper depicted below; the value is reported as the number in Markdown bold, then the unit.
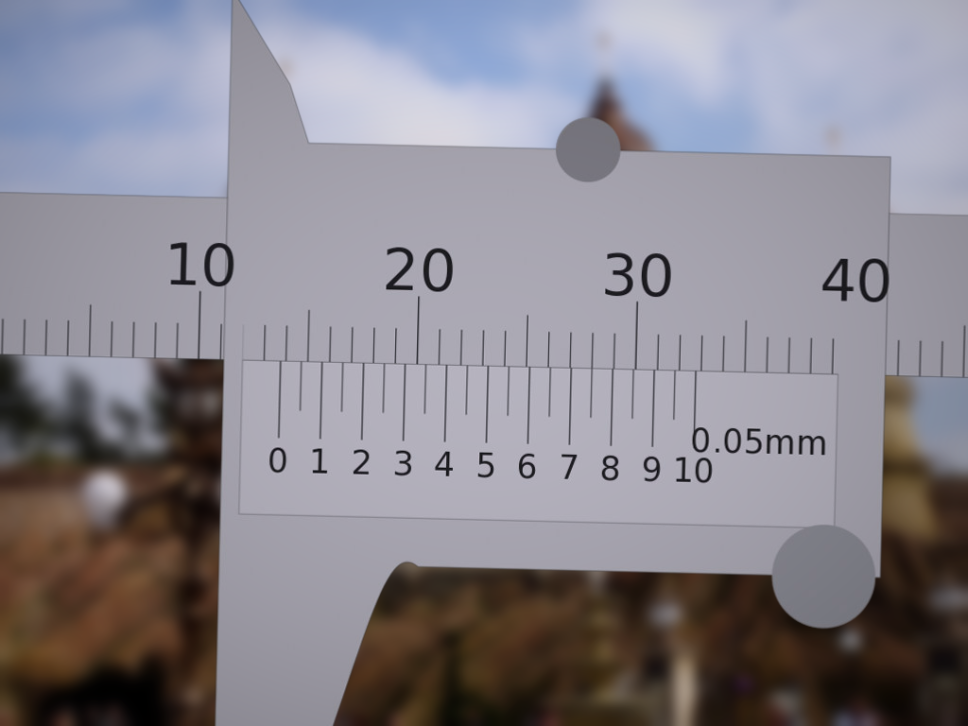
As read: **13.75** mm
